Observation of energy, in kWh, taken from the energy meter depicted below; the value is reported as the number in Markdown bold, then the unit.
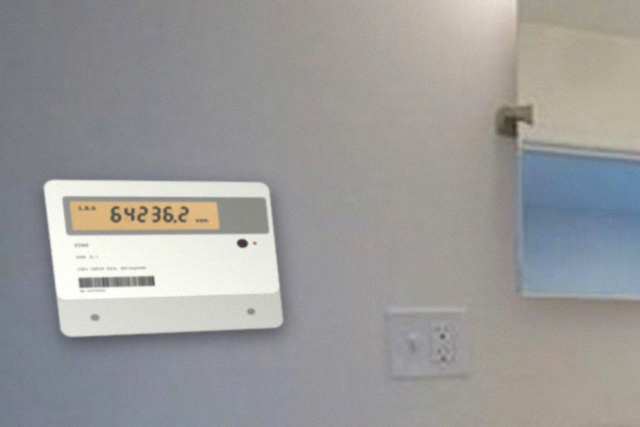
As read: **64236.2** kWh
